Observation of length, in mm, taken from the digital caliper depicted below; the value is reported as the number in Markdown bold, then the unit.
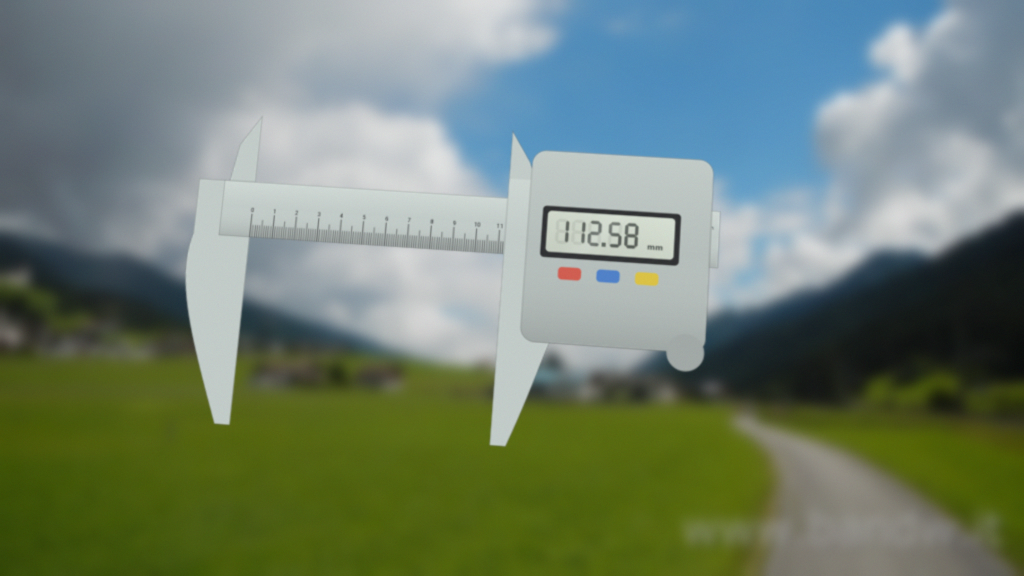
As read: **112.58** mm
